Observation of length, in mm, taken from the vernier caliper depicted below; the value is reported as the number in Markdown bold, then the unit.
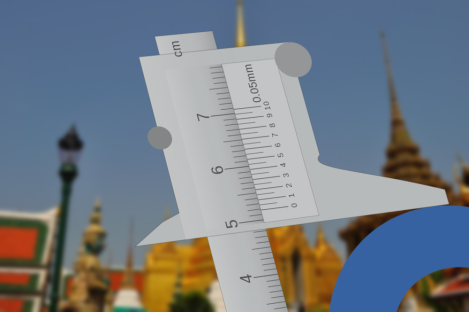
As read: **51.8** mm
